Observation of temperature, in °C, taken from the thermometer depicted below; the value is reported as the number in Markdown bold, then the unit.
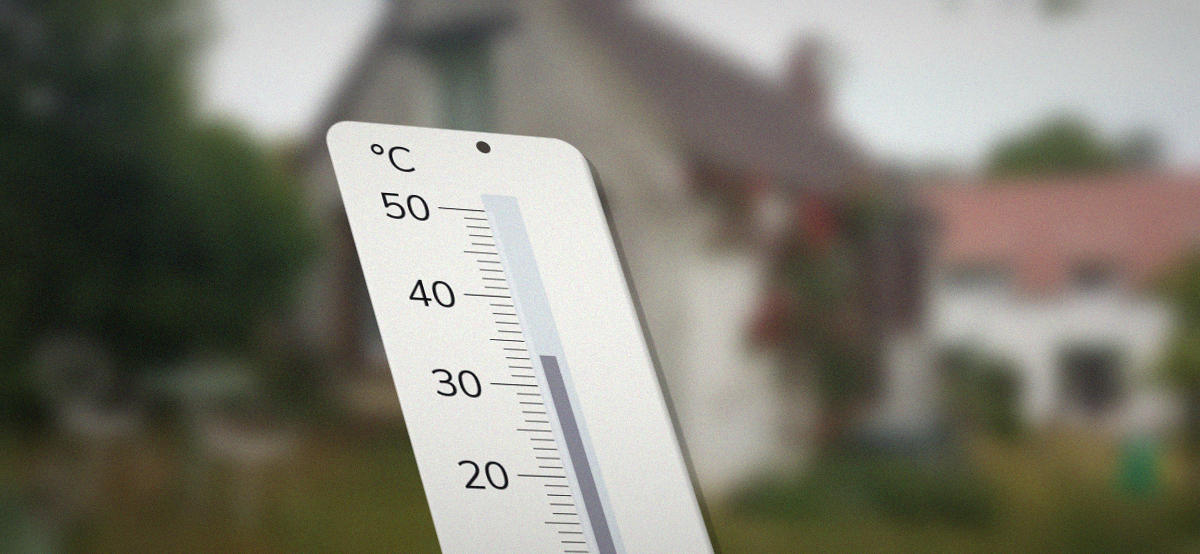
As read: **33.5** °C
